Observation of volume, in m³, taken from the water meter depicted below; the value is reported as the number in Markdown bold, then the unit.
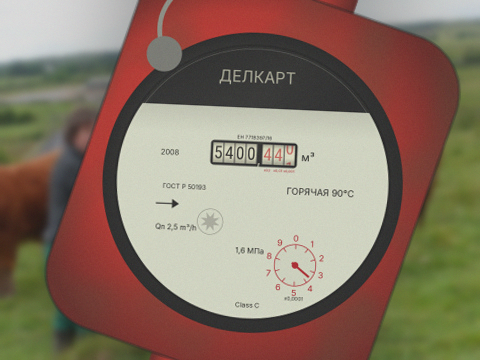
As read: **5400.4403** m³
